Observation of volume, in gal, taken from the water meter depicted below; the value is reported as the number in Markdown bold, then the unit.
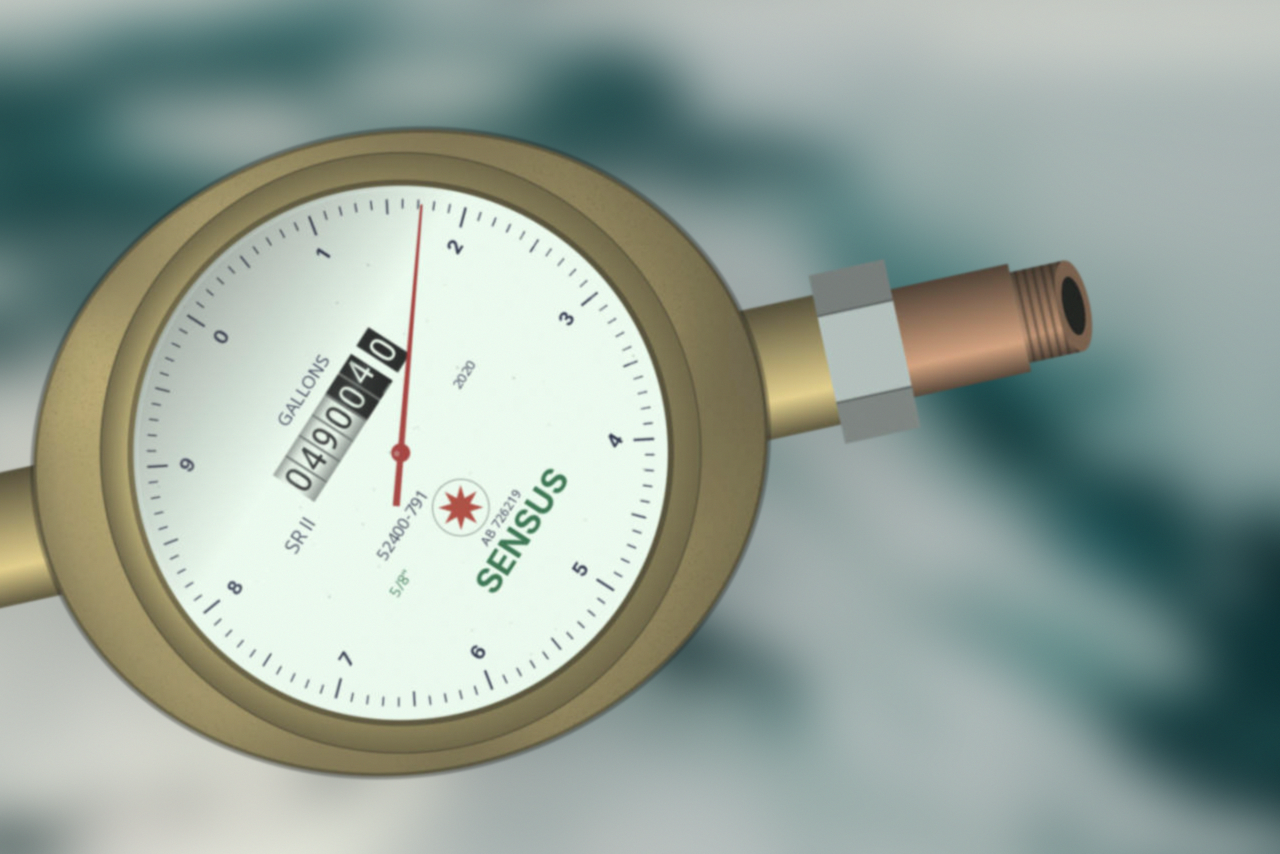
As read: **490041.7** gal
